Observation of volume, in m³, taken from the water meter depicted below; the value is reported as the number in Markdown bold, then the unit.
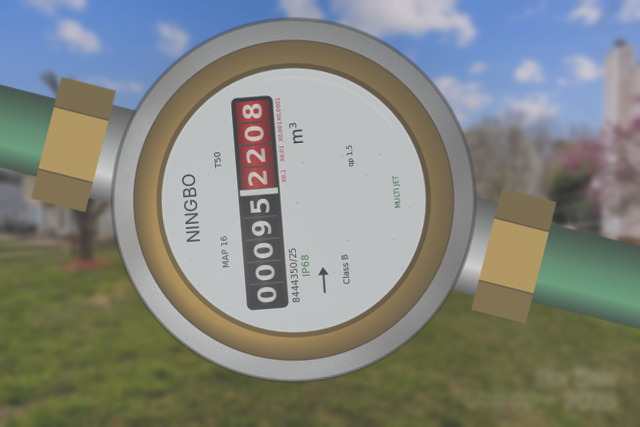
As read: **95.2208** m³
